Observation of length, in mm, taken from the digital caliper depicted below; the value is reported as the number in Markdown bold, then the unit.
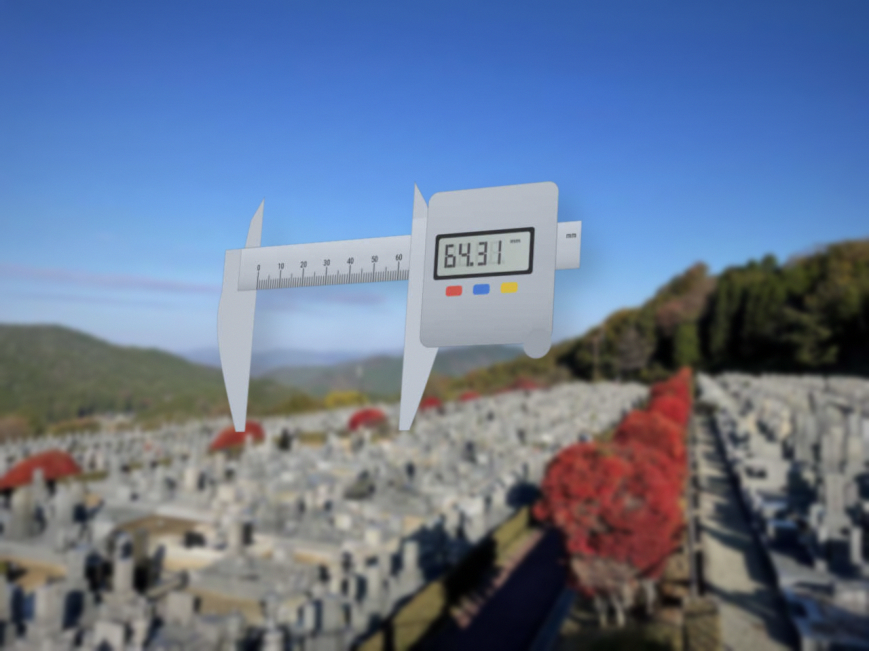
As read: **64.31** mm
